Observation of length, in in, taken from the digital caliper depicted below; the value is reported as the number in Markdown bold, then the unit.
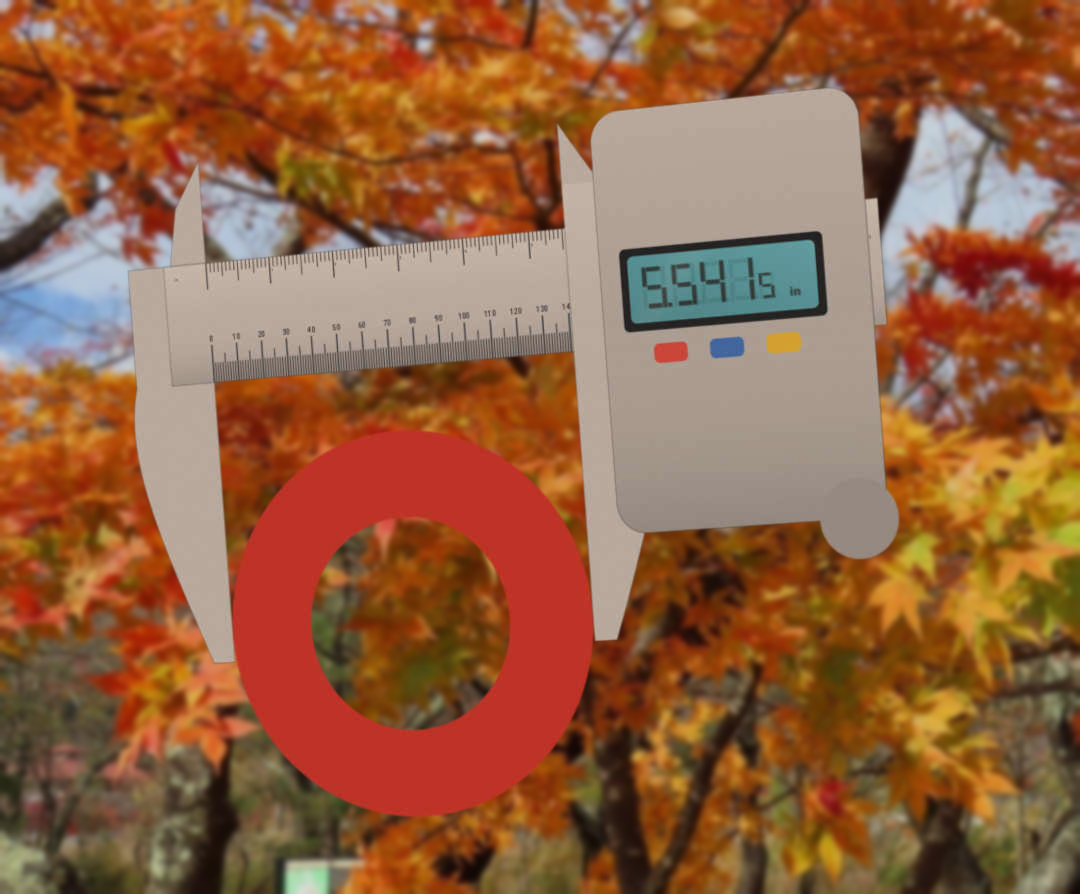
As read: **5.5415** in
